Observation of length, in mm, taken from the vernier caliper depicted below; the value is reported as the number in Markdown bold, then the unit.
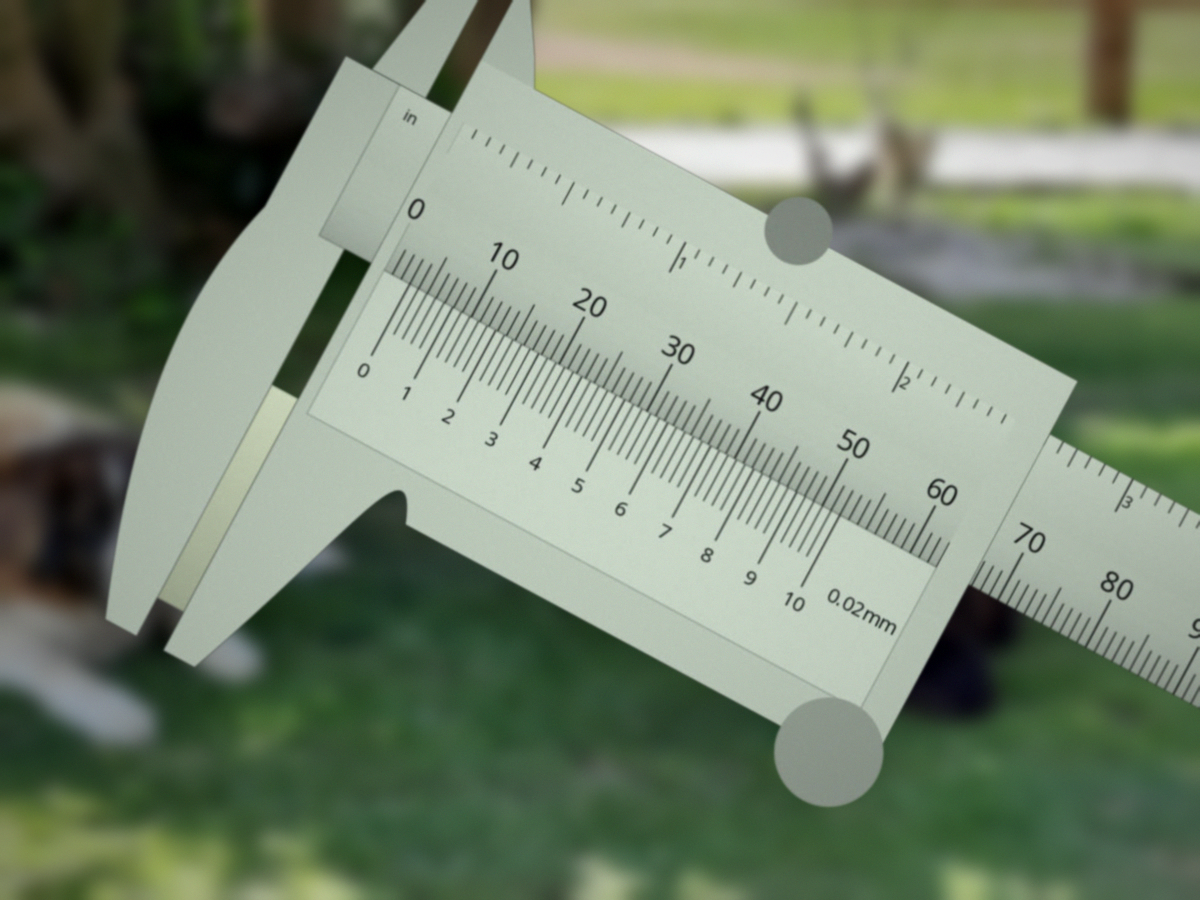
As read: **3.0** mm
